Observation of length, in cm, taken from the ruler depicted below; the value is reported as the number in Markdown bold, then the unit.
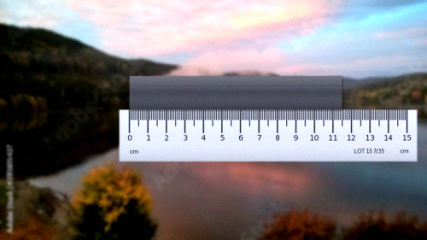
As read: **11.5** cm
